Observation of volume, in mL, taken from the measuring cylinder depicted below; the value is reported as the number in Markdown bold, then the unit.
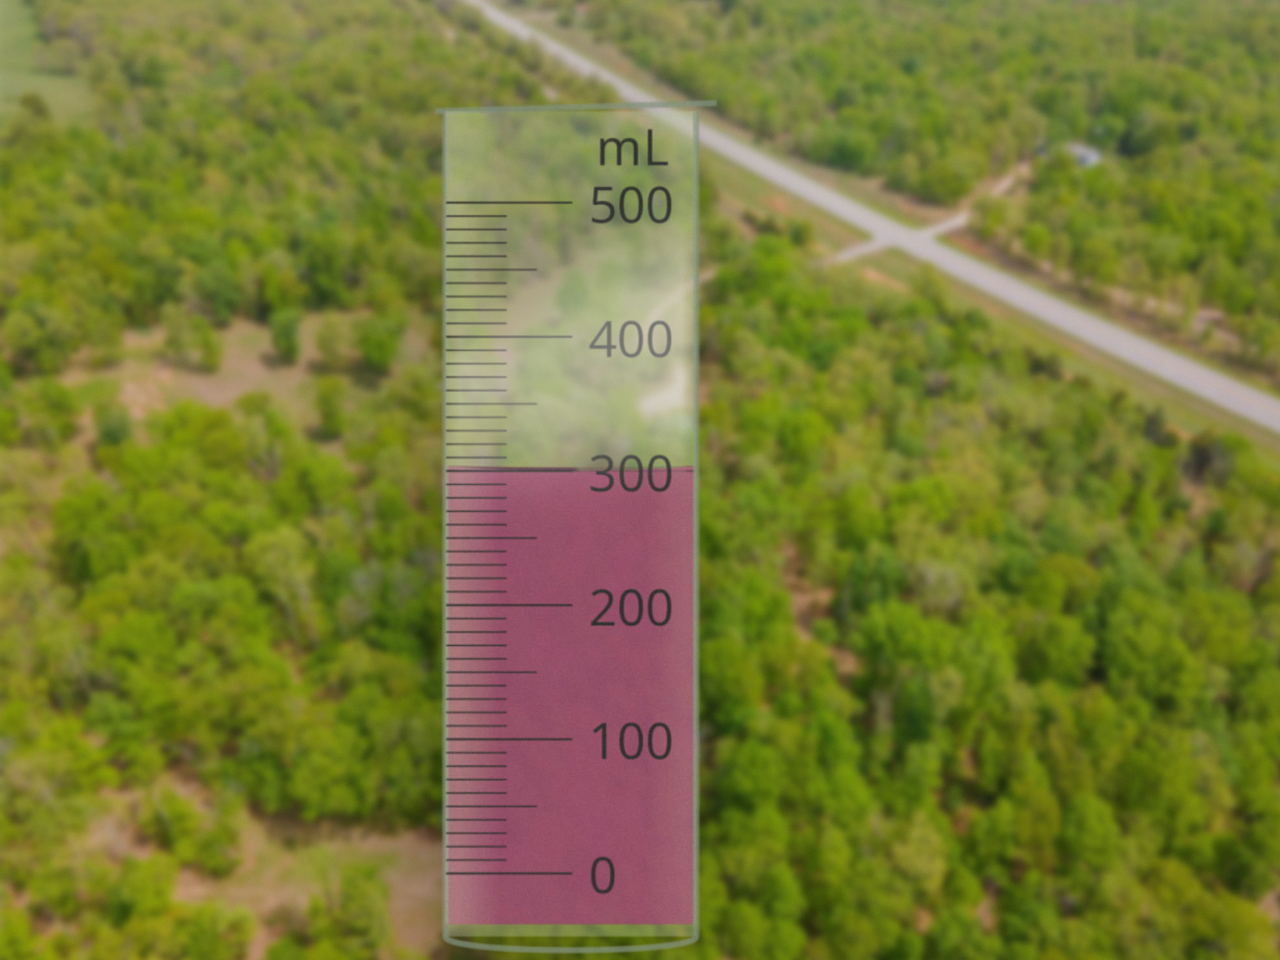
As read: **300** mL
